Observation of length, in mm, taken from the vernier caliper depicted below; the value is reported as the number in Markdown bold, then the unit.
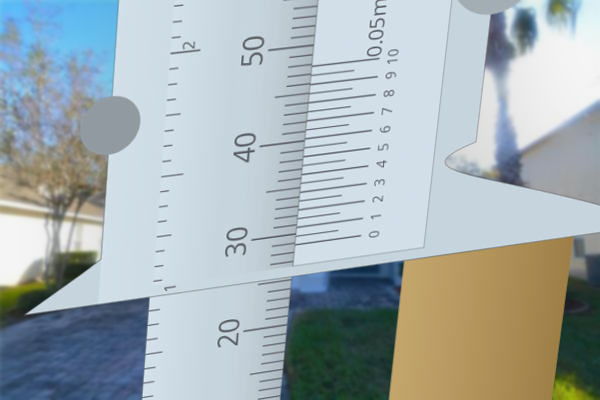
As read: **28.8** mm
